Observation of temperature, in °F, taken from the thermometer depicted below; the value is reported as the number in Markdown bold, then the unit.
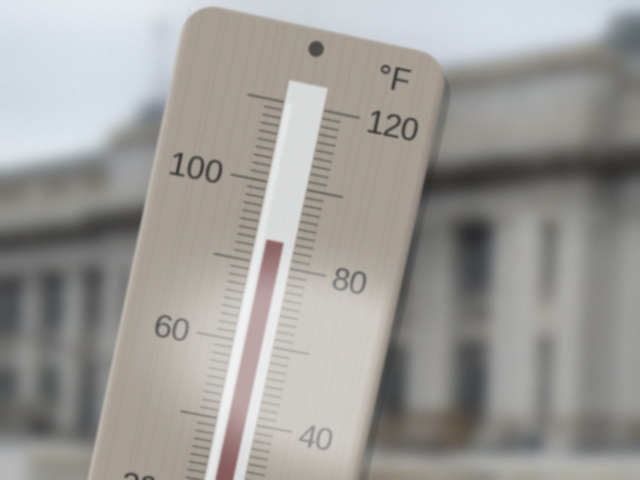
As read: **86** °F
